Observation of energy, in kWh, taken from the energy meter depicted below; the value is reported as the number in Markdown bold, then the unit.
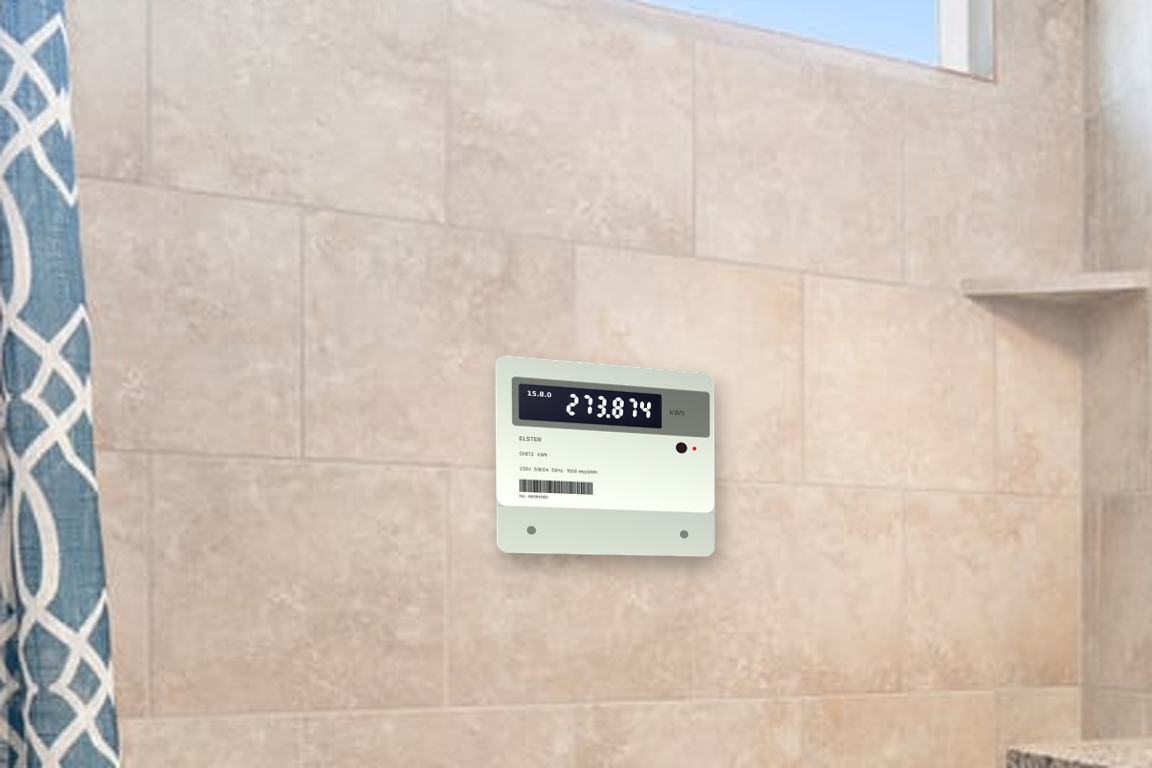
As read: **273.874** kWh
